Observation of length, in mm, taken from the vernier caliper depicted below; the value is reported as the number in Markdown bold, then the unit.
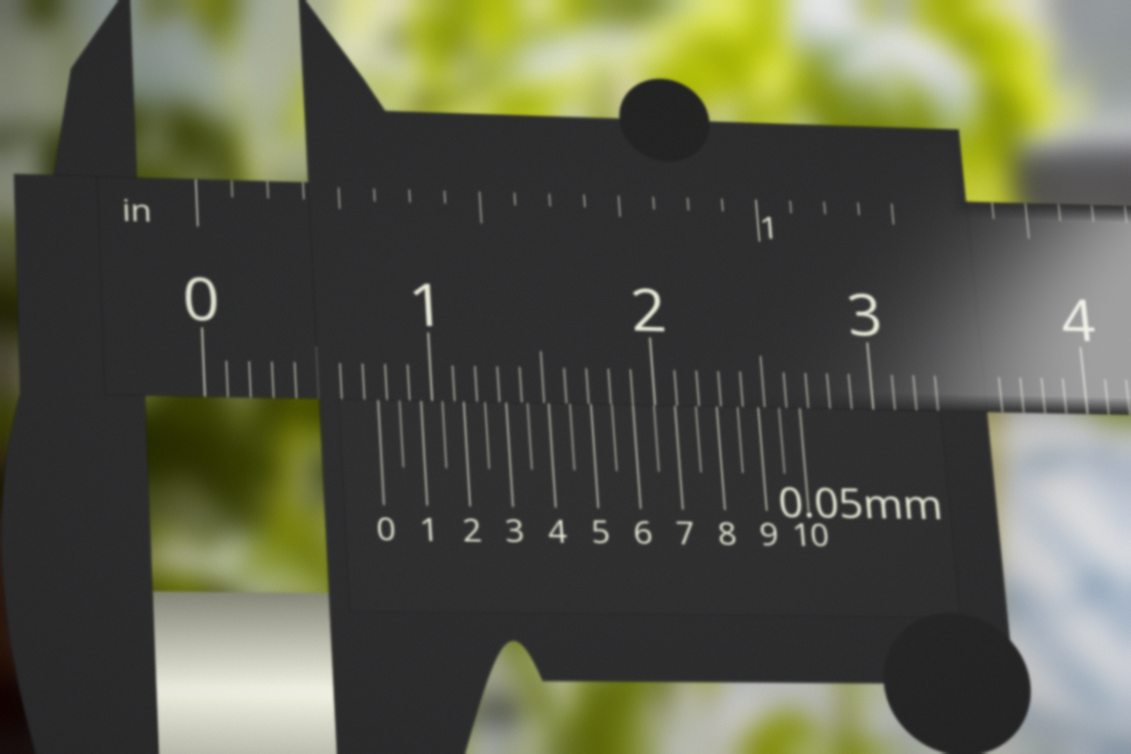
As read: **7.6** mm
